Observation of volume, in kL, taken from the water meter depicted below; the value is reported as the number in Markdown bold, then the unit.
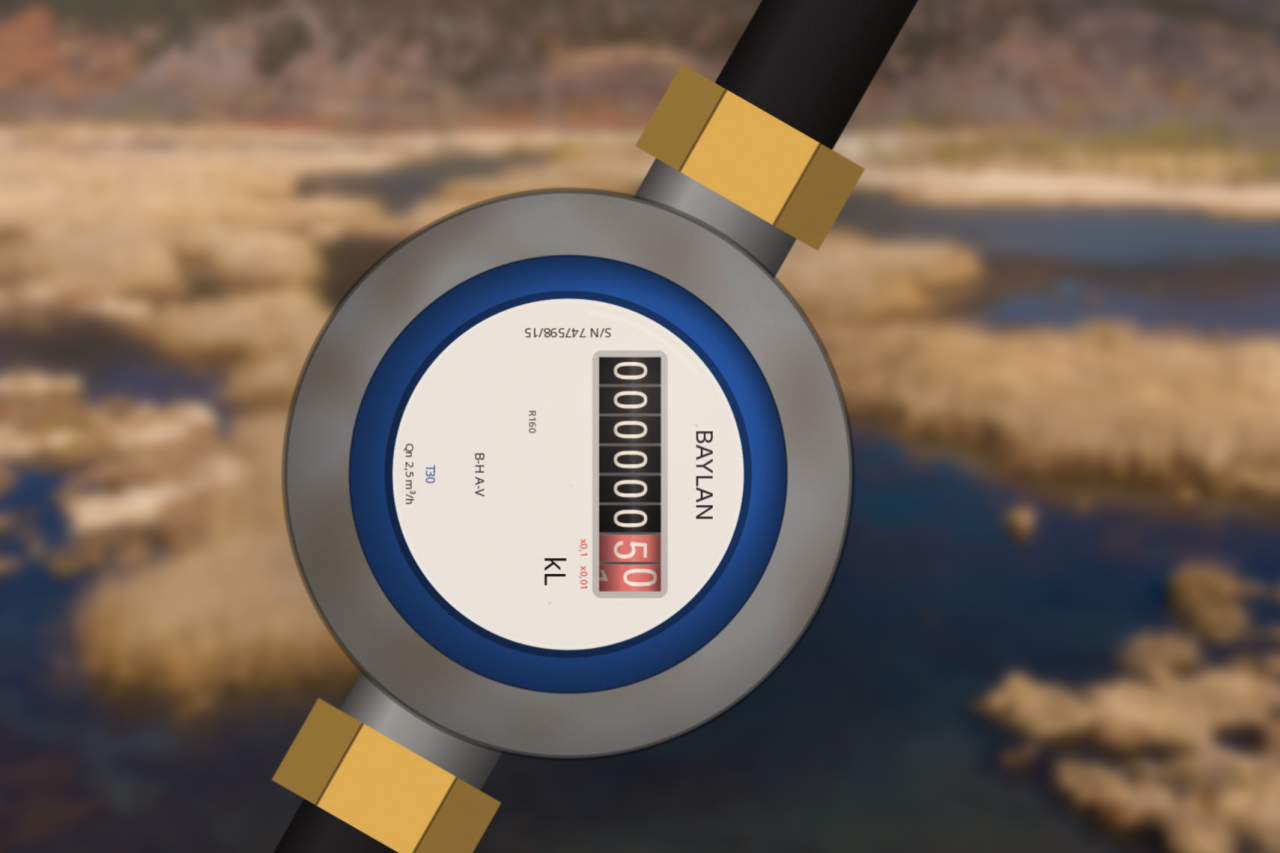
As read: **0.50** kL
